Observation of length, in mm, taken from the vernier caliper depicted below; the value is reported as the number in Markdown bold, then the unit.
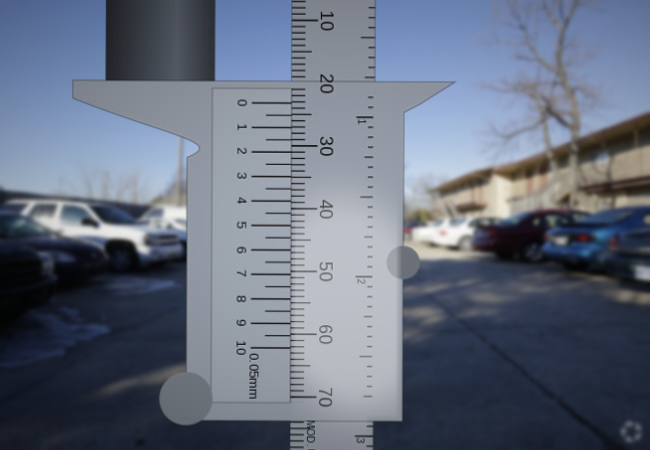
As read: **23.2** mm
